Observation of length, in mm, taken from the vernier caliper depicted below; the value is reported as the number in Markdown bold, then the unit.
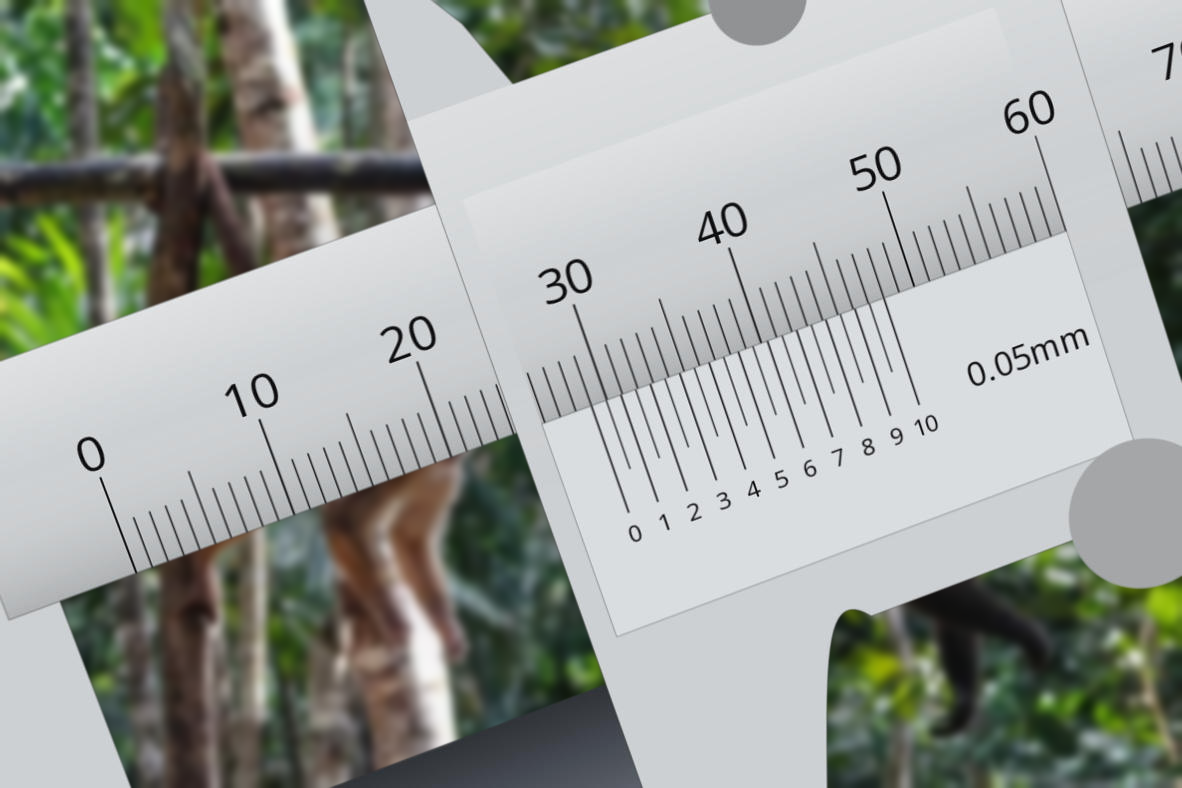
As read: **29.0** mm
